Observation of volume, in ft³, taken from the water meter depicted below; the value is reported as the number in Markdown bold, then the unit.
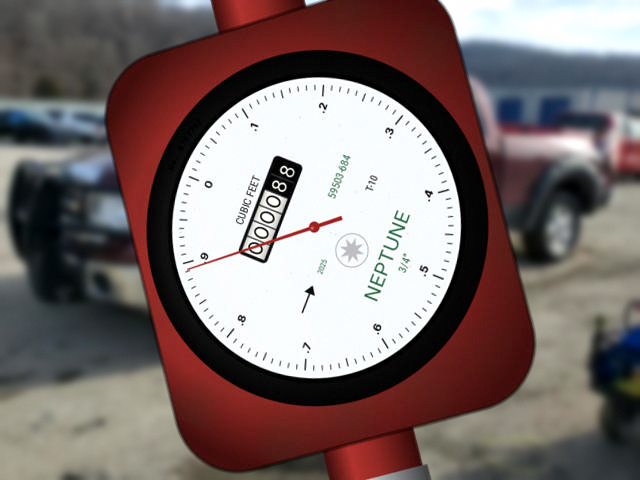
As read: **87.89** ft³
